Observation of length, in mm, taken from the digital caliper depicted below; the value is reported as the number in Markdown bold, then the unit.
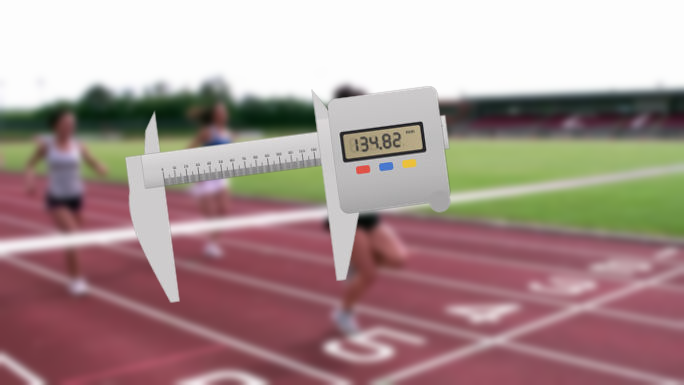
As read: **134.82** mm
